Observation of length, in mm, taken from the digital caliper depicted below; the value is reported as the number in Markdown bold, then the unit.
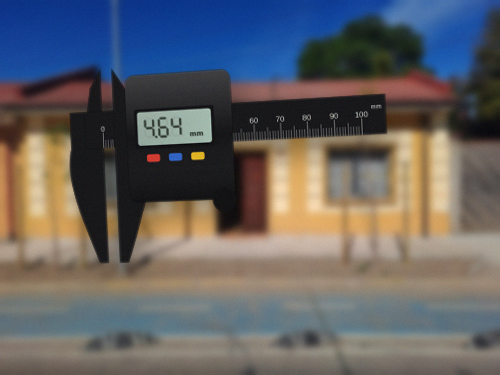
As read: **4.64** mm
